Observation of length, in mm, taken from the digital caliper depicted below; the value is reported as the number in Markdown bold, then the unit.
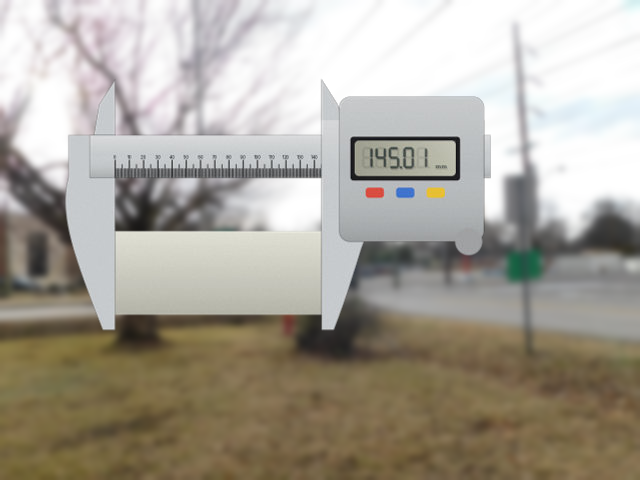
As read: **145.01** mm
